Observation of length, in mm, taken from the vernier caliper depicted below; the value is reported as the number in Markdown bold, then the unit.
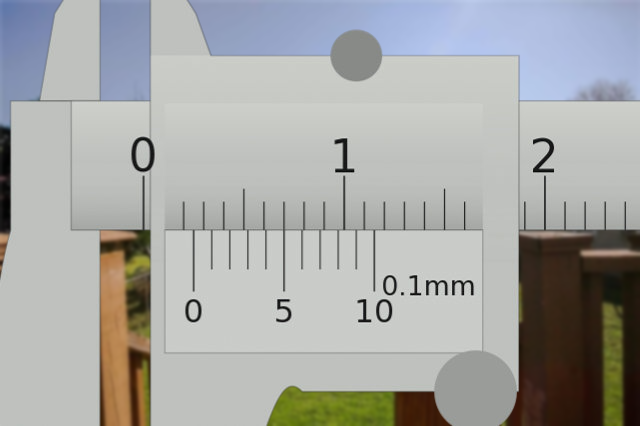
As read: **2.5** mm
